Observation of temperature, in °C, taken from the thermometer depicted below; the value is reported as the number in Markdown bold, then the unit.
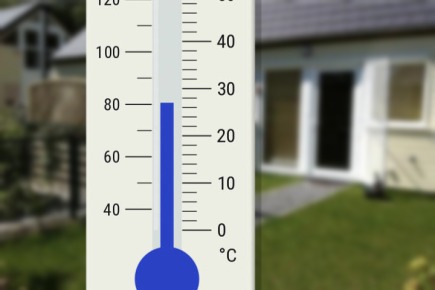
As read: **27** °C
